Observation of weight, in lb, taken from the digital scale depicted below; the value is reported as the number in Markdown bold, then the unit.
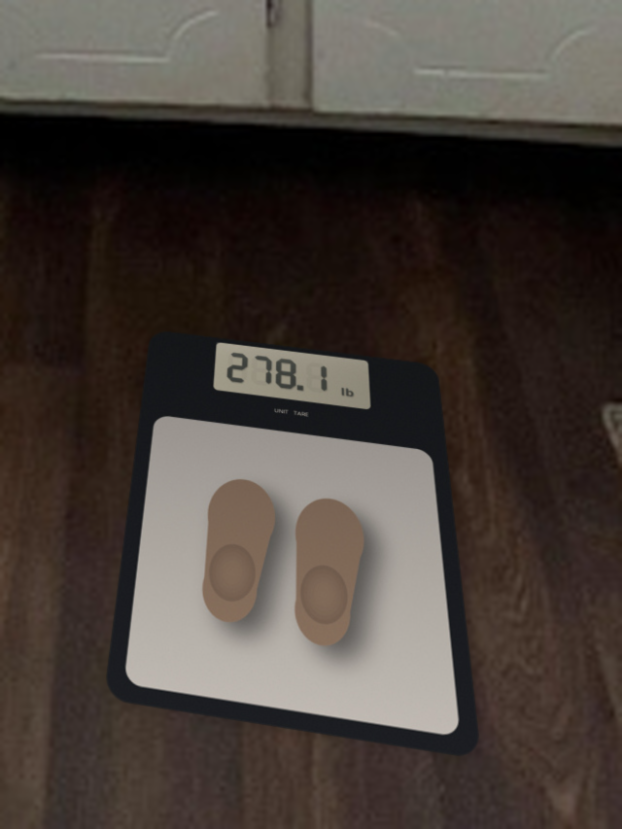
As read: **278.1** lb
